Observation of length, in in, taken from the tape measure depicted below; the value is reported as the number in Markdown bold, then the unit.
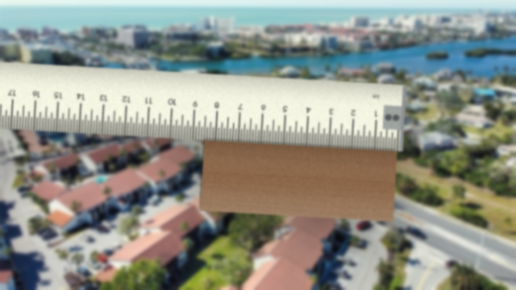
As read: **8.5** in
